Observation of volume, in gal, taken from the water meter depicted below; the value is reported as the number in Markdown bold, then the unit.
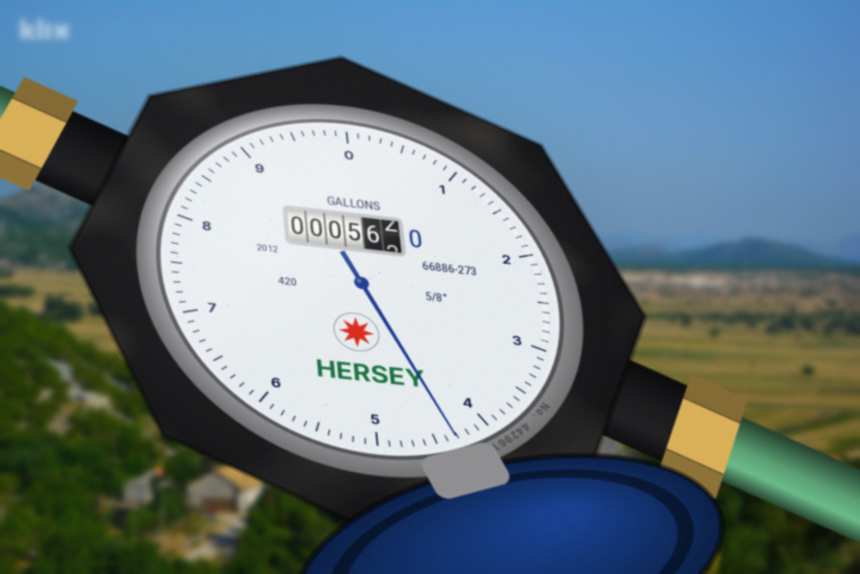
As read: **5624.3** gal
